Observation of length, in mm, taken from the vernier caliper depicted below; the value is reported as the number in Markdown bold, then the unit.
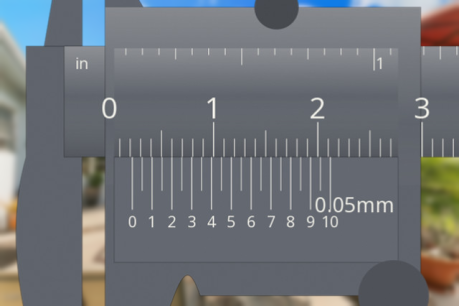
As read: **2.2** mm
